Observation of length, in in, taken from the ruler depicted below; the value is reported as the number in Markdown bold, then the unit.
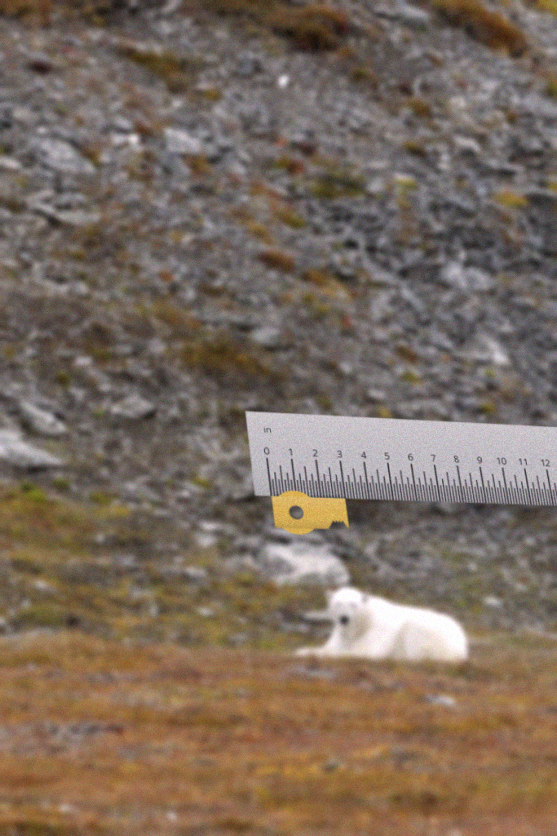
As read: **3** in
